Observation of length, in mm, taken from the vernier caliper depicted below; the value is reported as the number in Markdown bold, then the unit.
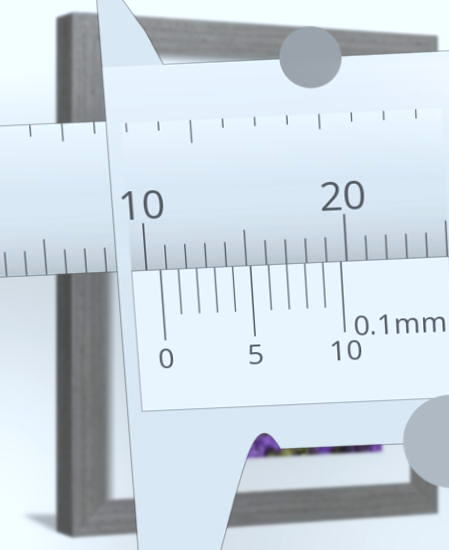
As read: **10.7** mm
